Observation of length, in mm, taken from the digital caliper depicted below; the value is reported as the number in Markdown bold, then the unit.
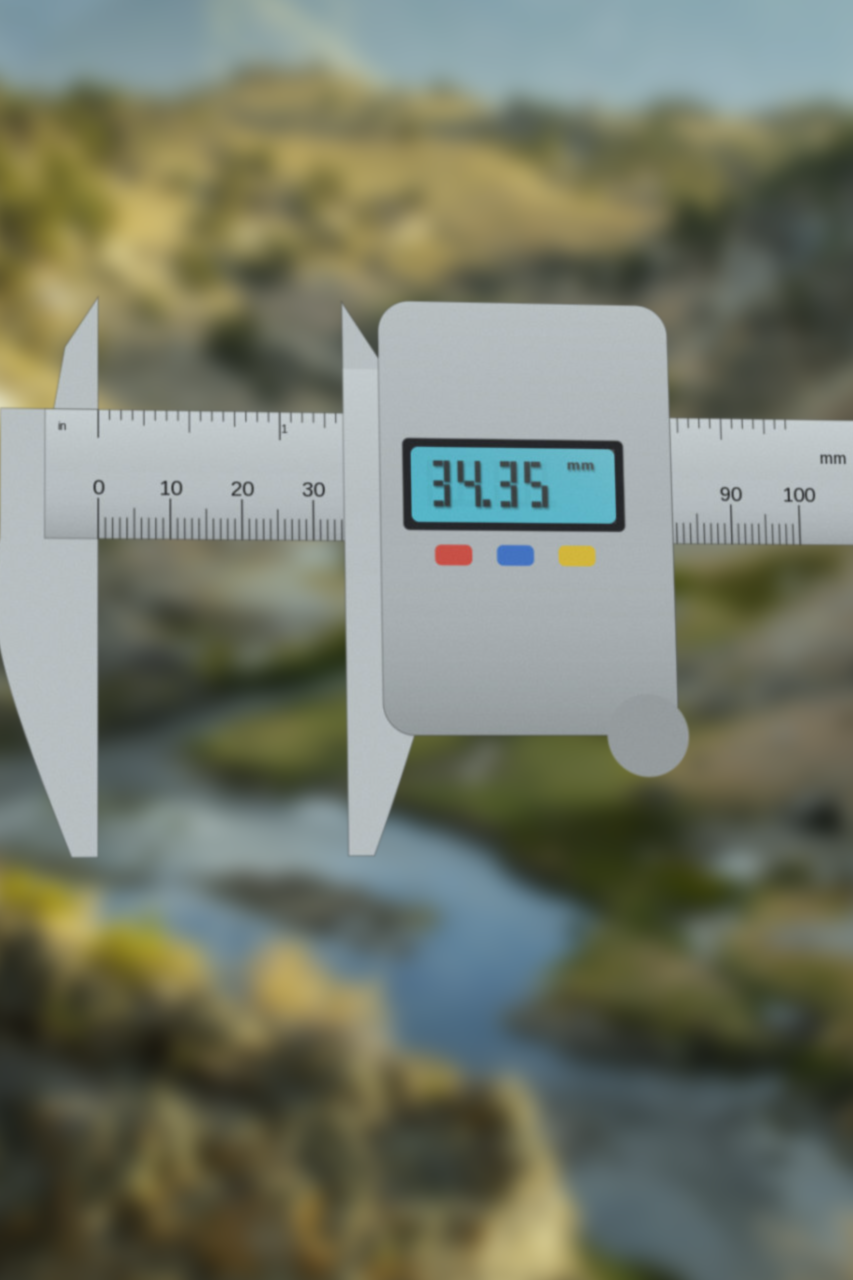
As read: **34.35** mm
